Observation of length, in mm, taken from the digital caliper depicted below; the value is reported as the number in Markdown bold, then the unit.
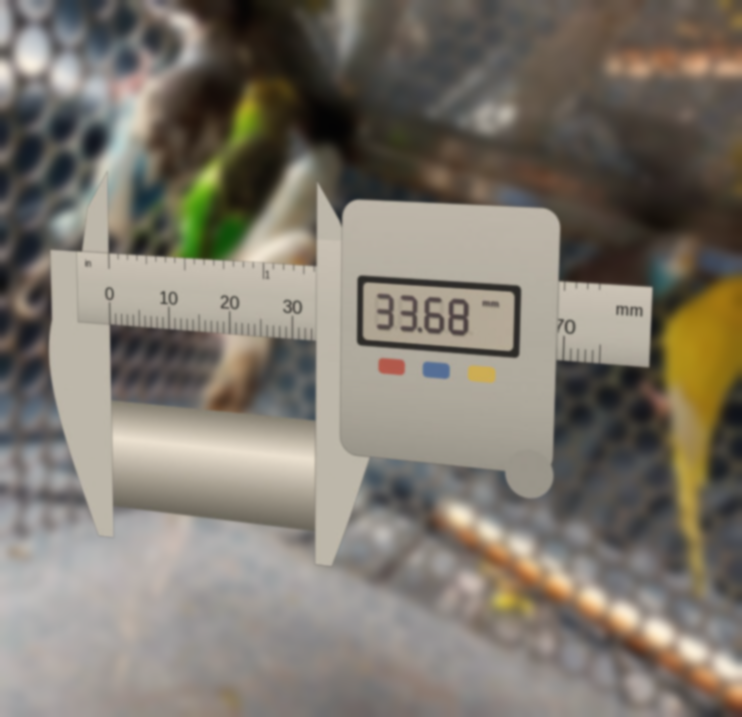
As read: **33.68** mm
